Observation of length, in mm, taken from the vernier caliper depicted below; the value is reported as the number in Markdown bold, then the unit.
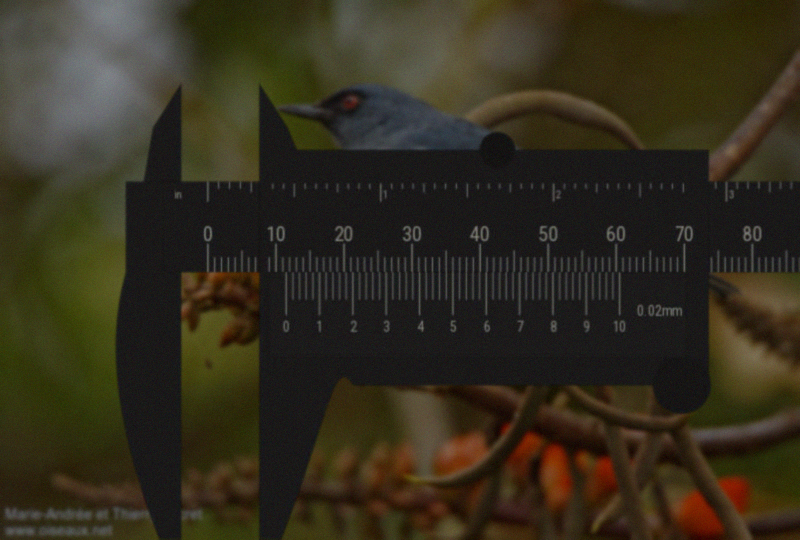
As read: **11.5** mm
